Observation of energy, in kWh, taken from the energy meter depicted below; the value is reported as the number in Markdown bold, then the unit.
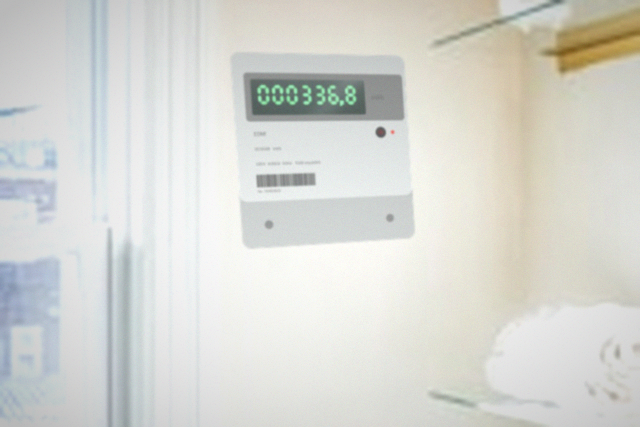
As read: **336.8** kWh
